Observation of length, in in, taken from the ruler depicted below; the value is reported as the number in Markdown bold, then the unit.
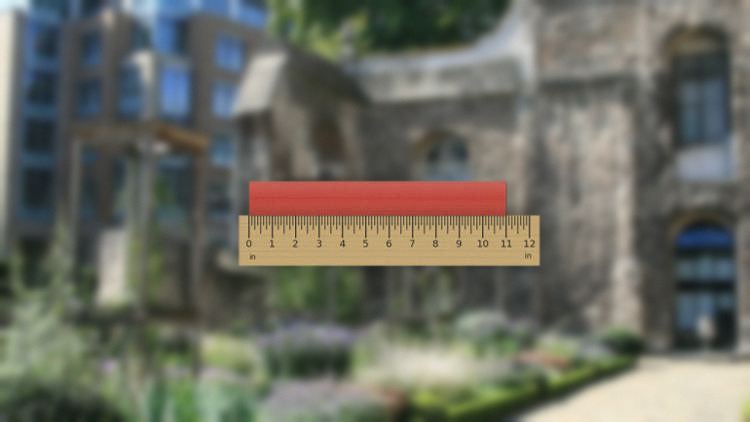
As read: **11** in
